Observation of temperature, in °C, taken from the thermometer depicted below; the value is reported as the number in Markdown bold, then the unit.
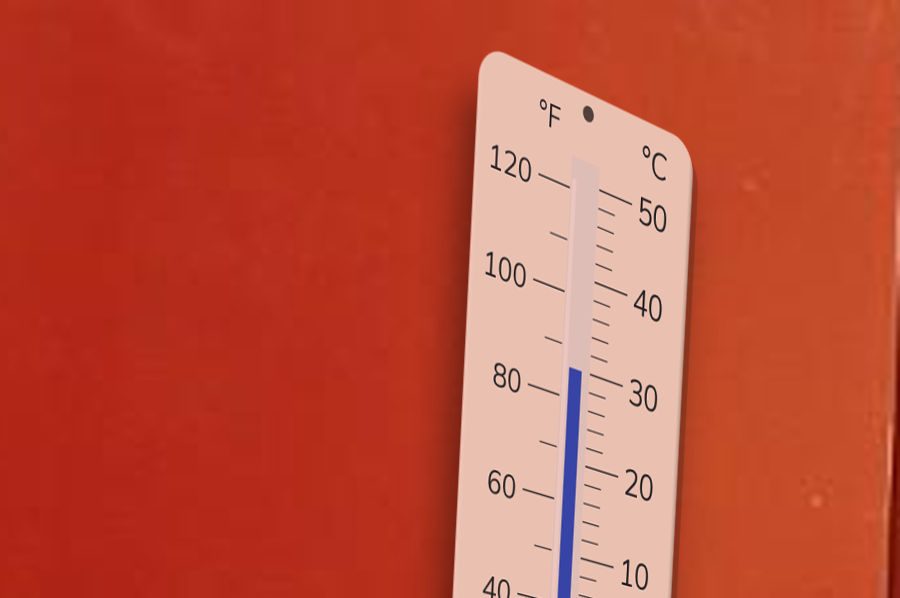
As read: **30** °C
